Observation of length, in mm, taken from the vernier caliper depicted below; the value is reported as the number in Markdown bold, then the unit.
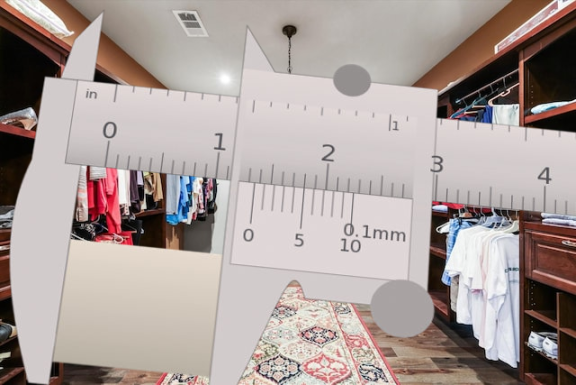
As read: **13.5** mm
